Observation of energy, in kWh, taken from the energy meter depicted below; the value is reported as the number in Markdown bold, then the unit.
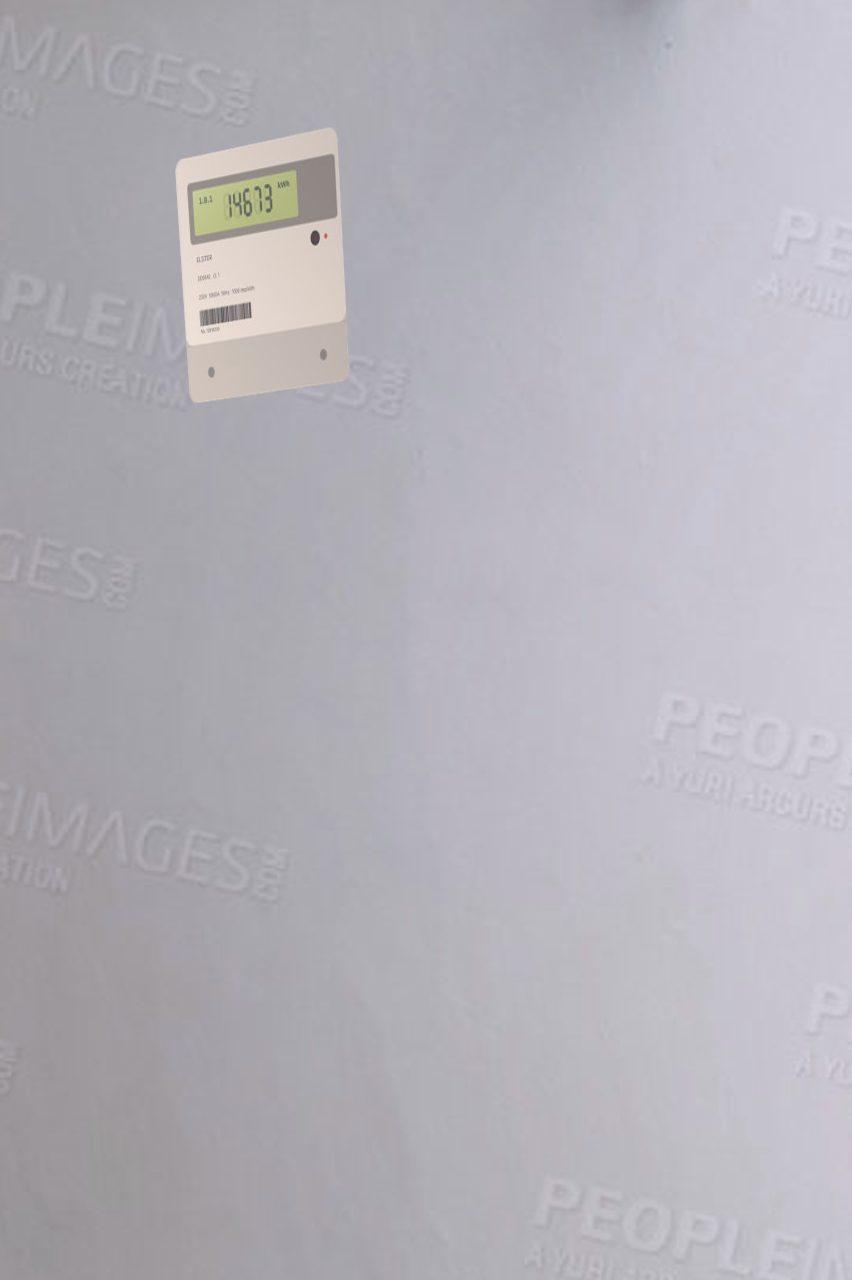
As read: **14673** kWh
